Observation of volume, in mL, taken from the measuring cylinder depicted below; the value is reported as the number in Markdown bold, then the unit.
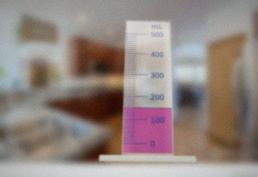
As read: **150** mL
